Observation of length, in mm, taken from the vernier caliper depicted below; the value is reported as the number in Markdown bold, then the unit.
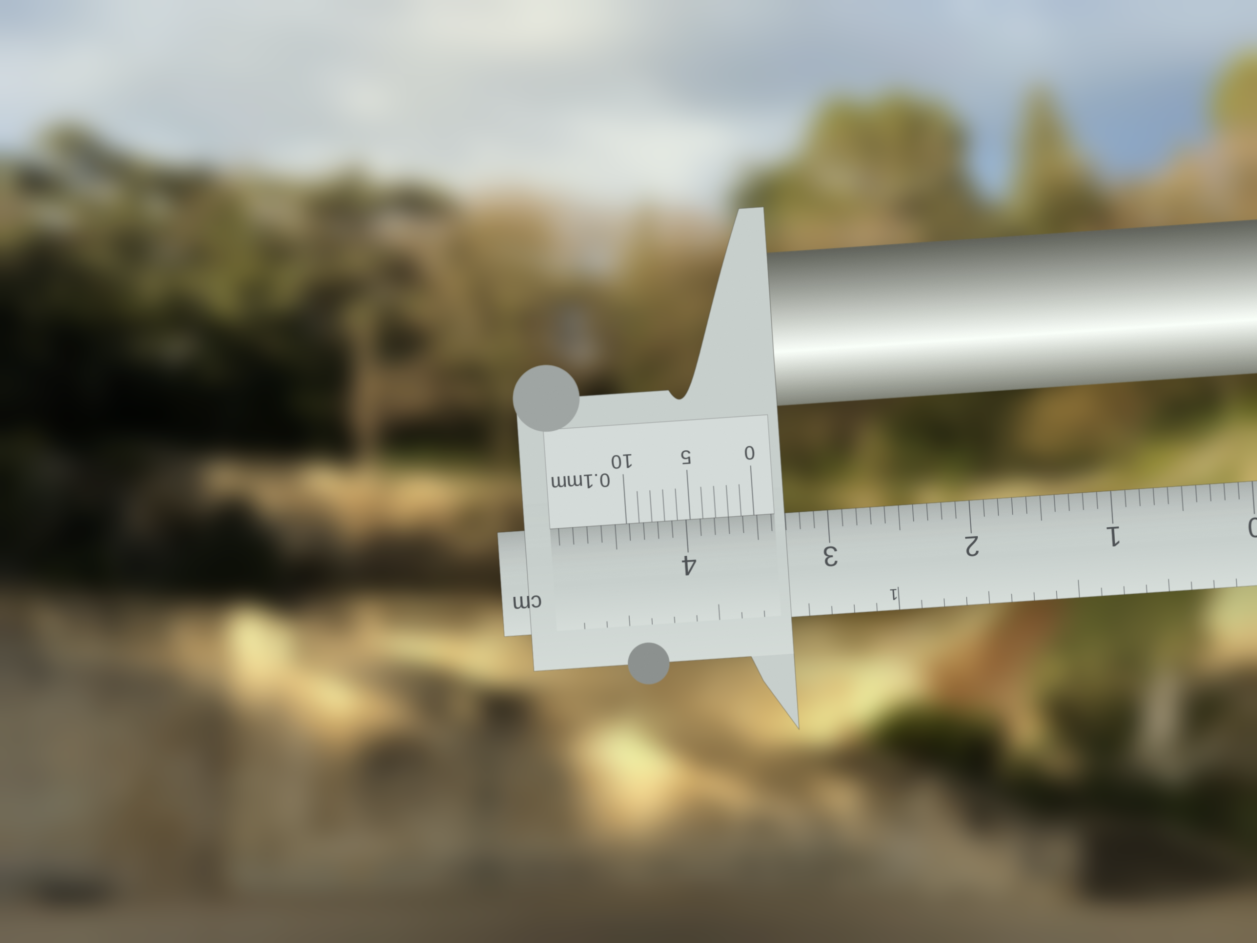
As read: **35.2** mm
